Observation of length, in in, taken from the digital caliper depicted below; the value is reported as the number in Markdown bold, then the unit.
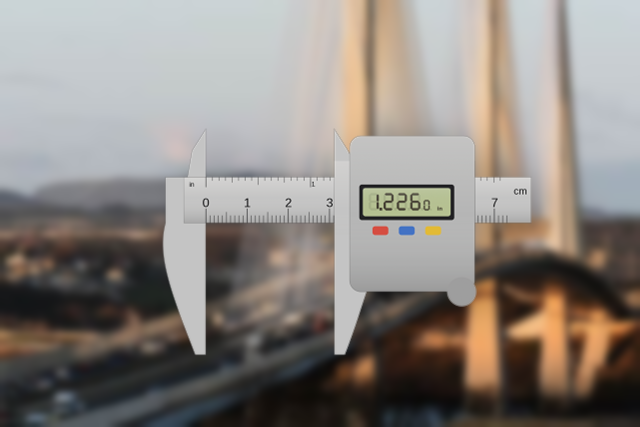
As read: **1.2260** in
